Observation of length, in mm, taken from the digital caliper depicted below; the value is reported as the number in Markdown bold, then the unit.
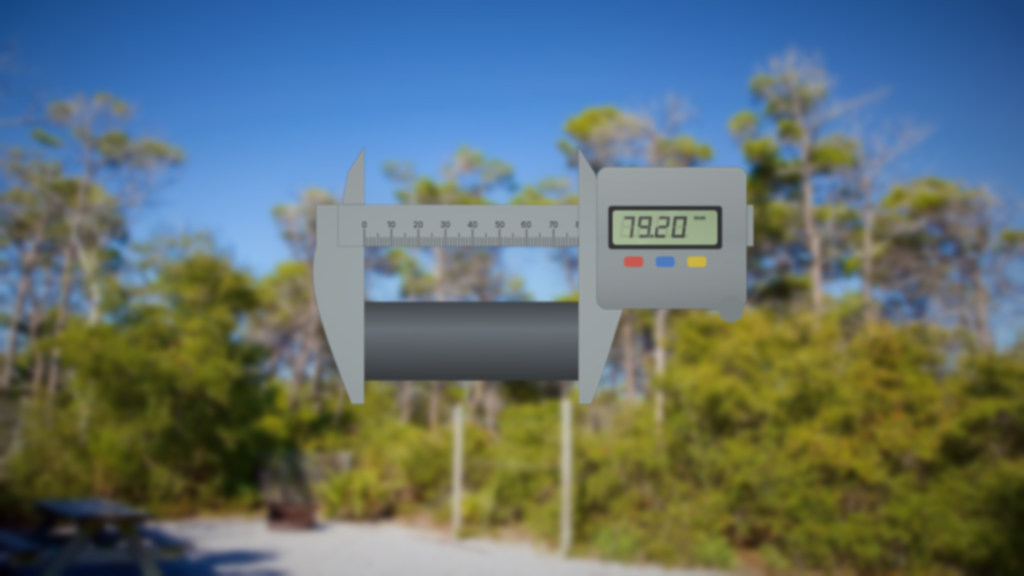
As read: **79.20** mm
